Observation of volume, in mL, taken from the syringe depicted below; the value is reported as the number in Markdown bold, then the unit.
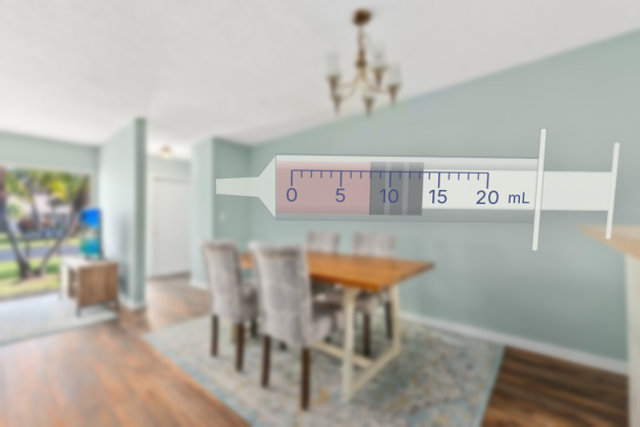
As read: **8** mL
